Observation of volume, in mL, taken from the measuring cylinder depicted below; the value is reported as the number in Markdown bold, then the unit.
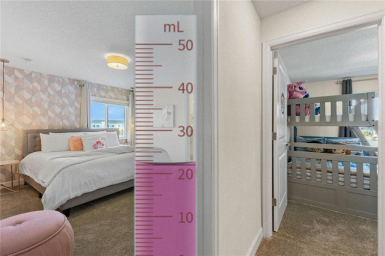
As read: **22** mL
